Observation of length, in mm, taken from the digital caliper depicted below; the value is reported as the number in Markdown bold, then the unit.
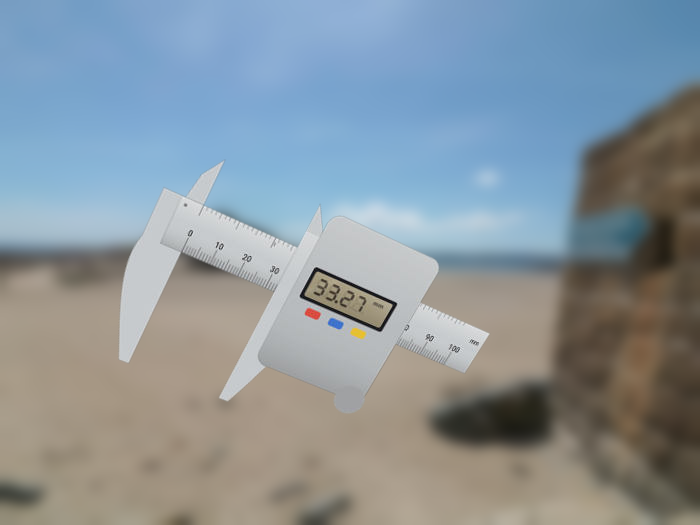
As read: **33.27** mm
